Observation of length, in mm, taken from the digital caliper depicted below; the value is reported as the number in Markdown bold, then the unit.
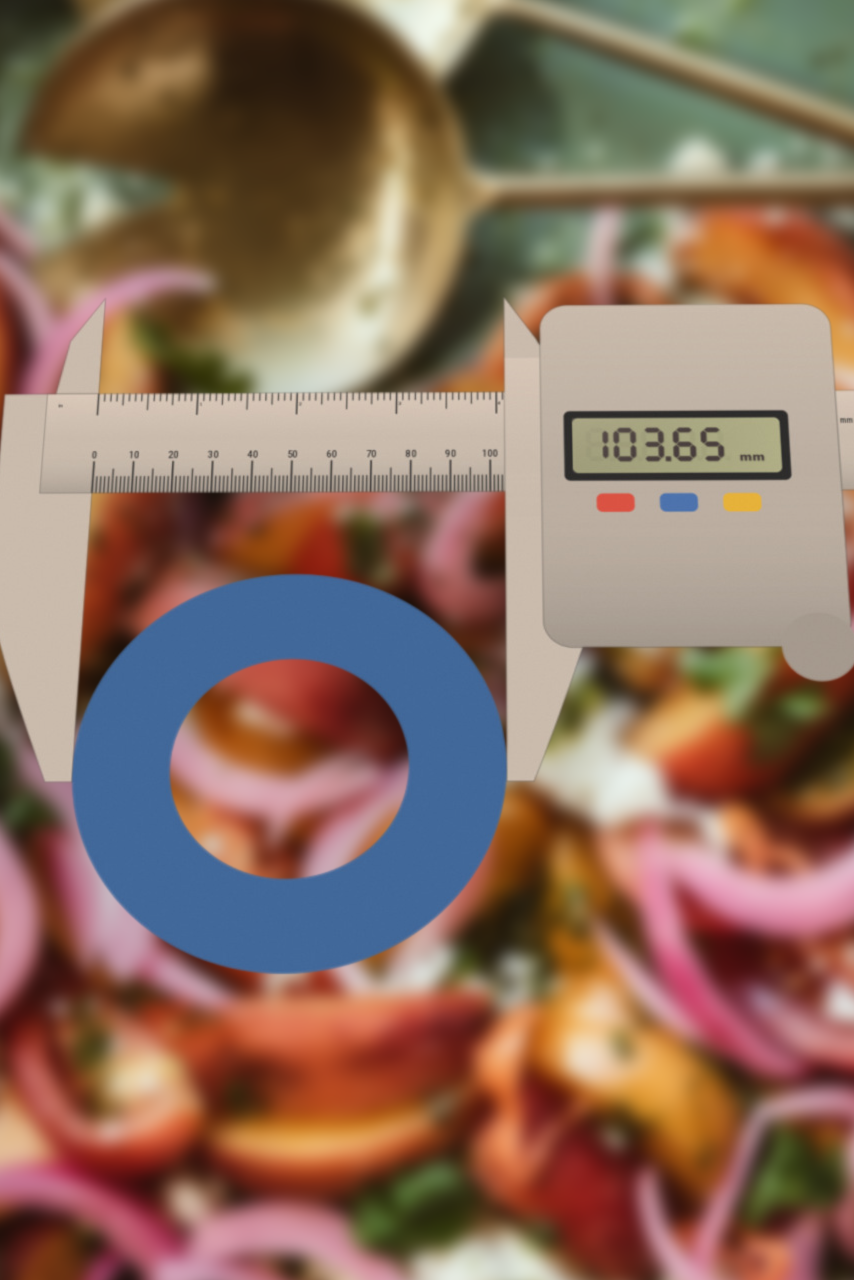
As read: **103.65** mm
